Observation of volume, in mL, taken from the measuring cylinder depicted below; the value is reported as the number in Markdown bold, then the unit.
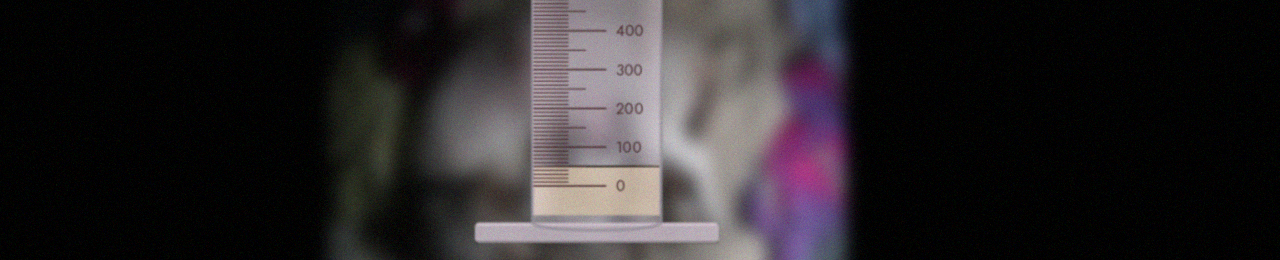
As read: **50** mL
